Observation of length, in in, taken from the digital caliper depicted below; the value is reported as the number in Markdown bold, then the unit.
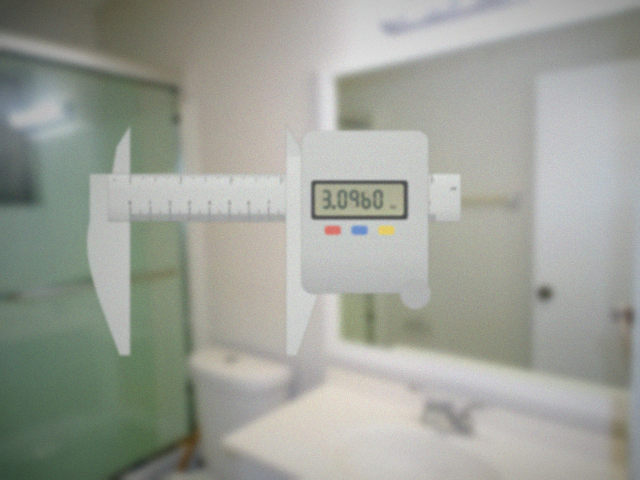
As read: **3.0960** in
